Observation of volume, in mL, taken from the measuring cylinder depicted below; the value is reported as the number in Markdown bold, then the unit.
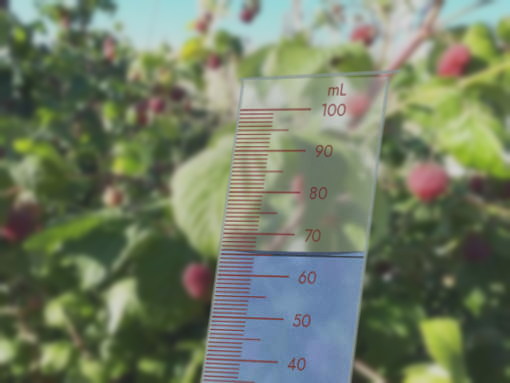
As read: **65** mL
